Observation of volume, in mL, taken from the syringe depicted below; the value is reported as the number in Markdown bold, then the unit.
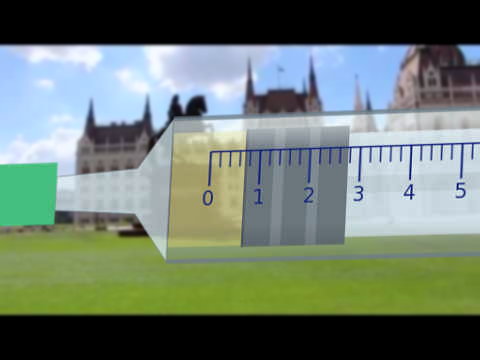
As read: **0.7** mL
